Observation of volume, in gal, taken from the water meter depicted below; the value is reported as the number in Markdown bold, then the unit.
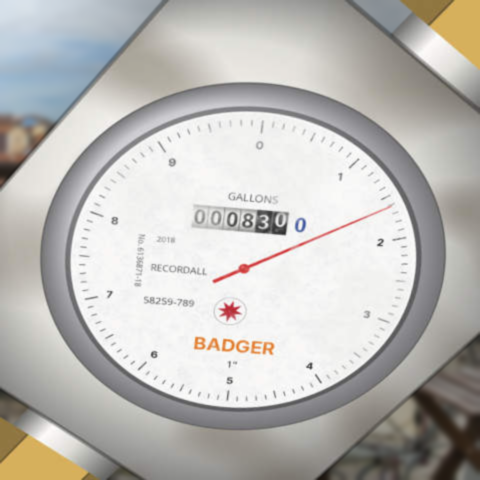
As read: **8301.6** gal
